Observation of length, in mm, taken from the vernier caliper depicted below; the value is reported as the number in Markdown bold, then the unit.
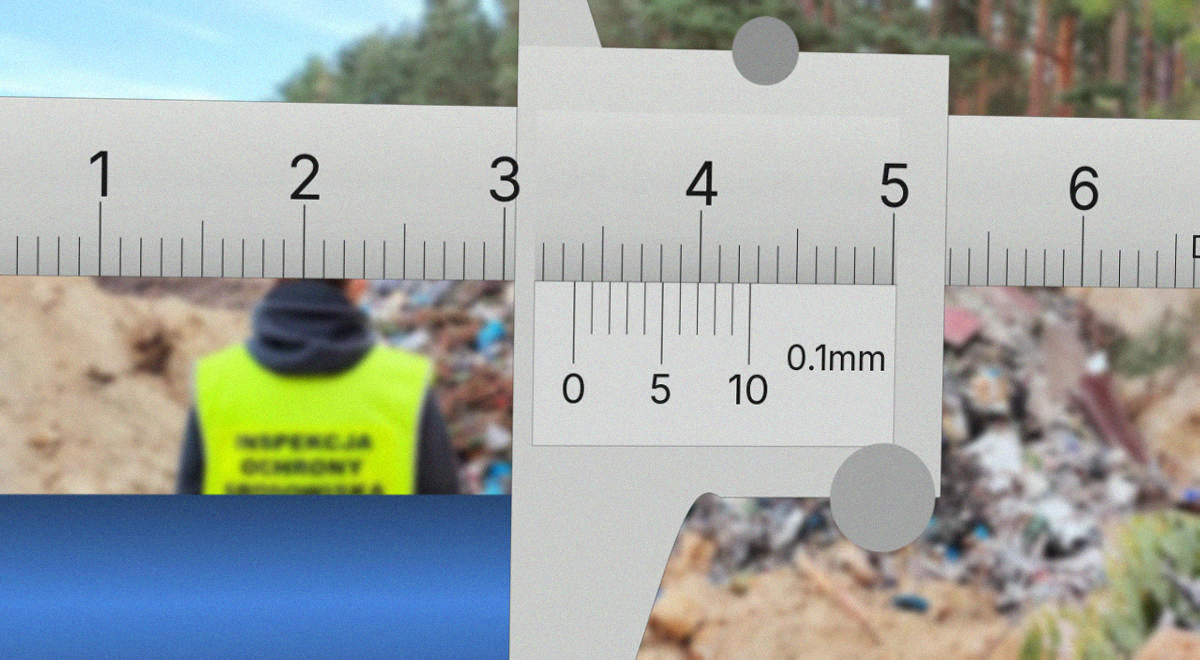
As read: **33.6** mm
